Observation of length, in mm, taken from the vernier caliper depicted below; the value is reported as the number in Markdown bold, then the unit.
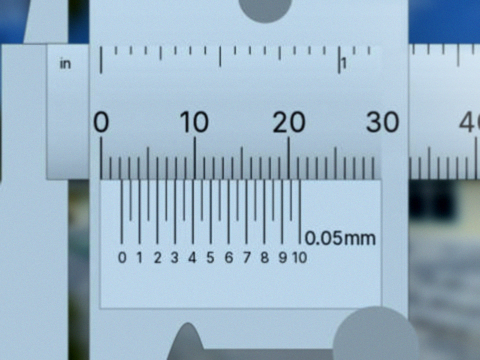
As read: **2.2** mm
